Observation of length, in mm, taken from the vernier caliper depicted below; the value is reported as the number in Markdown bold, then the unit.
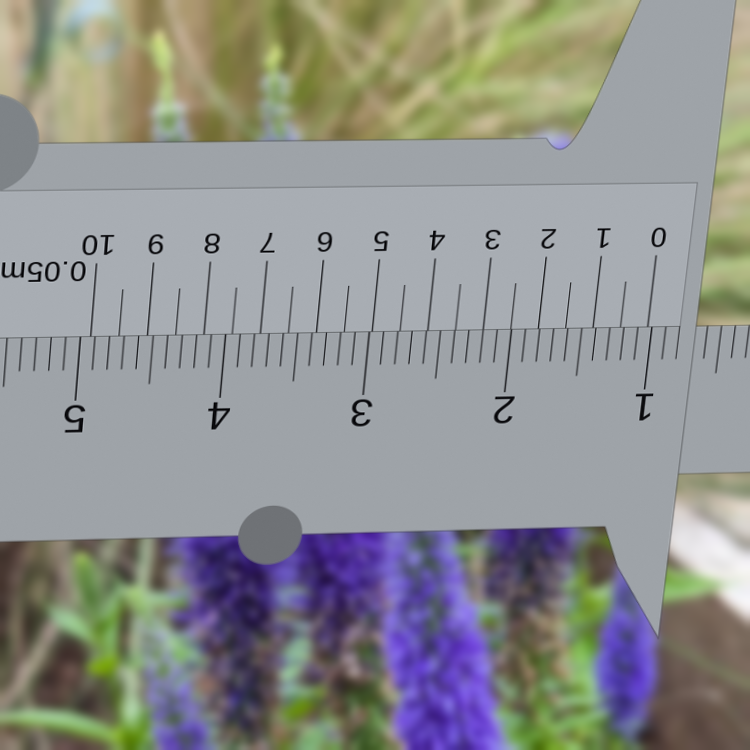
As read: **10.3** mm
